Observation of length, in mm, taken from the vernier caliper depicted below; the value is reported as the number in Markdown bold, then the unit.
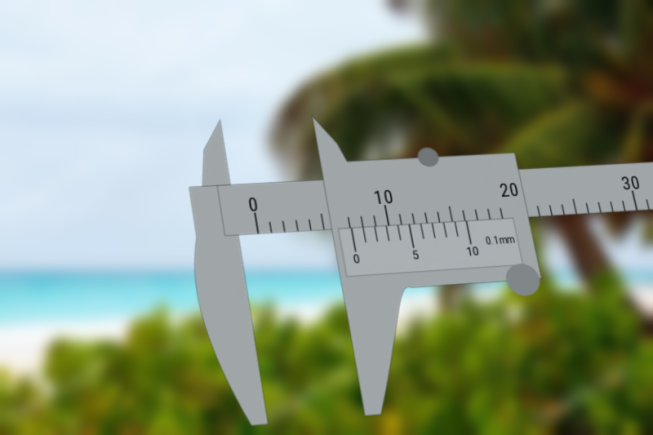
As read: **7.1** mm
